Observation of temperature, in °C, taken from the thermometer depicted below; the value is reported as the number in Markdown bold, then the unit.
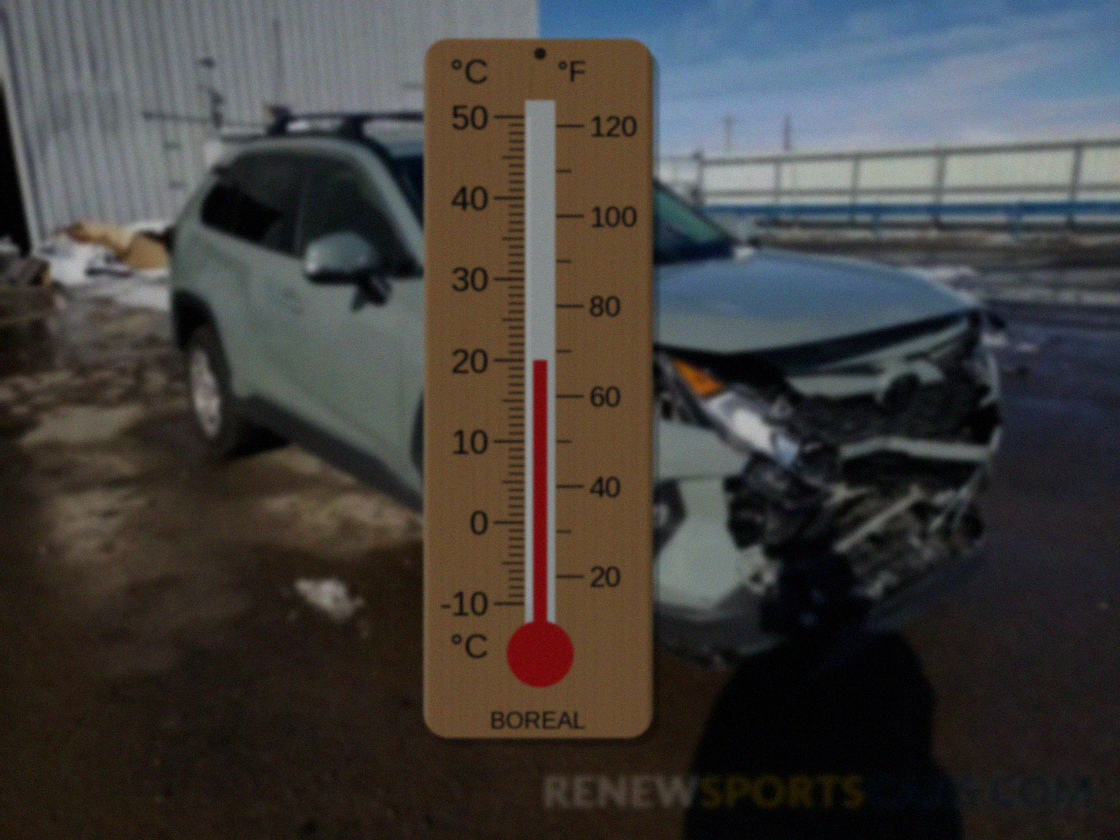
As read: **20** °C
